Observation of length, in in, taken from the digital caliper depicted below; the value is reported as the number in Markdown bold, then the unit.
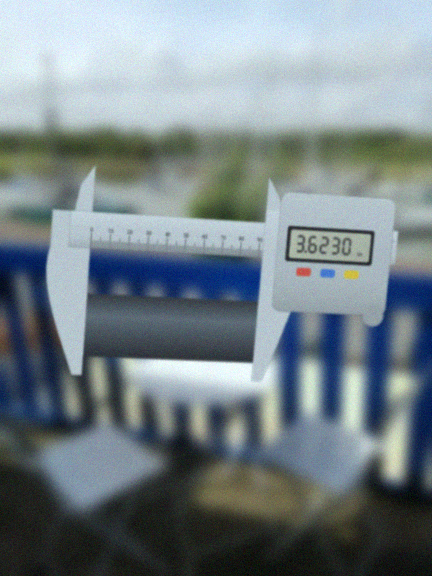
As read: **3.6230** in
